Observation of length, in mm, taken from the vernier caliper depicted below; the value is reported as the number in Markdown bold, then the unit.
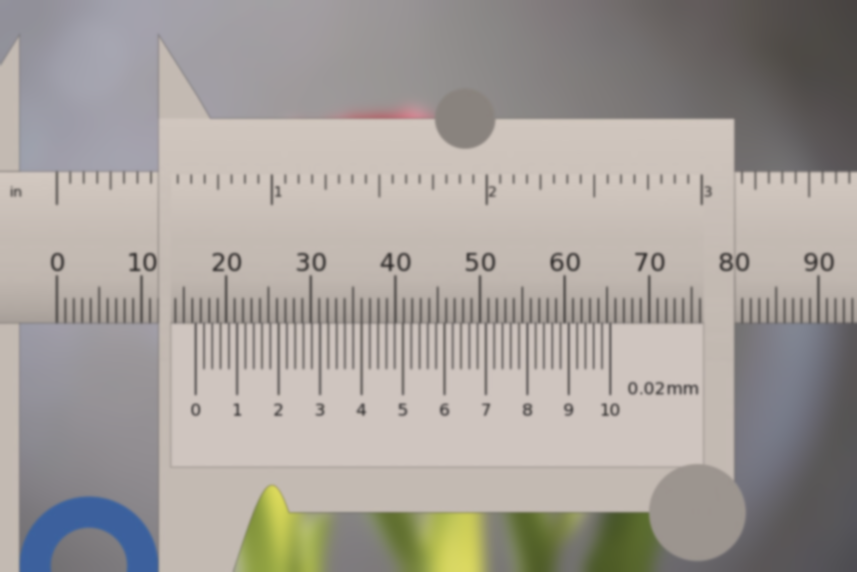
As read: **16.4** mm
